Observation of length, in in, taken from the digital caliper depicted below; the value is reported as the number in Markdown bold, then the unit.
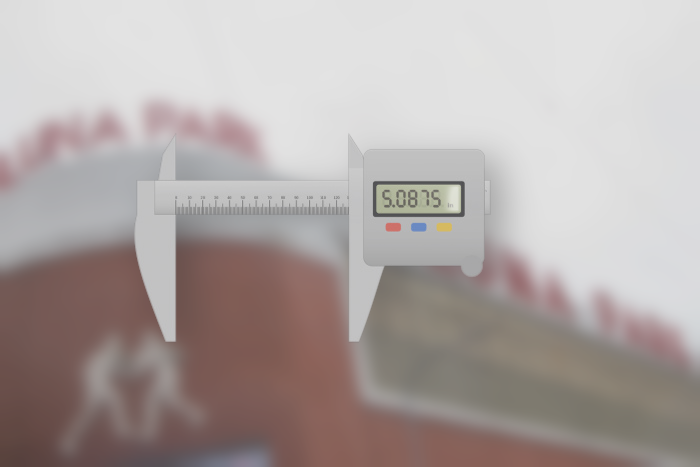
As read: **5.0875** in
